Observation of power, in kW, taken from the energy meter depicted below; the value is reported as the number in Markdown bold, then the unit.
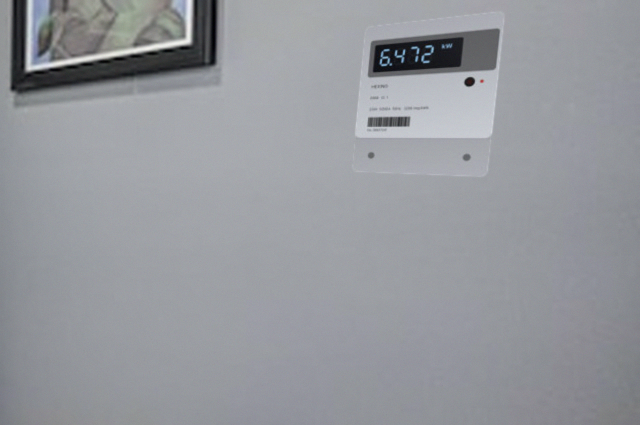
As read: **6.472** kW
